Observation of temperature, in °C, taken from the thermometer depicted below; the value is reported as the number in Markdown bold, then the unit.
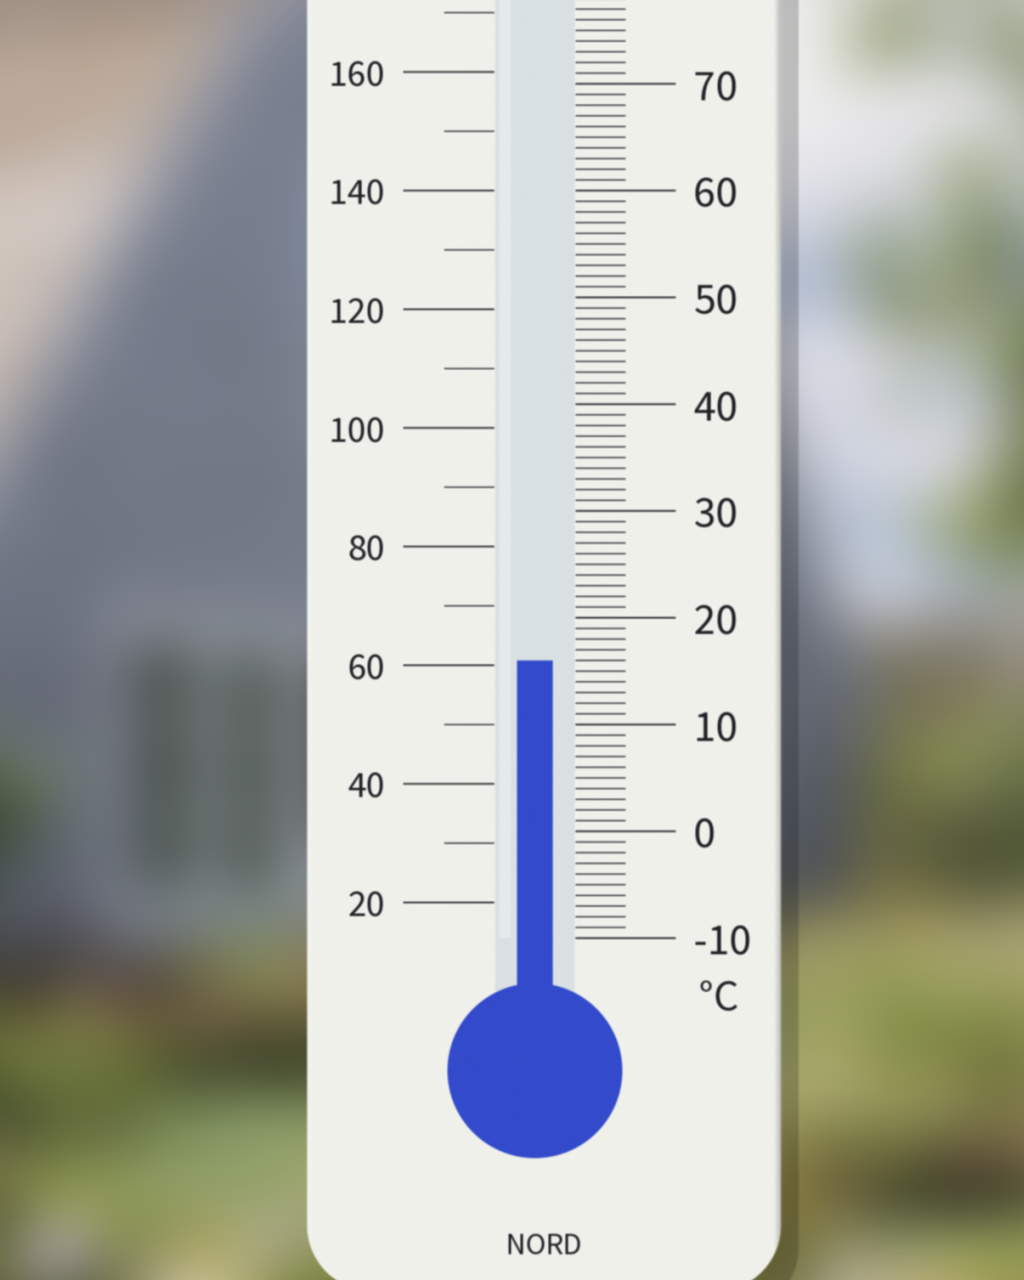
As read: **16** °C
